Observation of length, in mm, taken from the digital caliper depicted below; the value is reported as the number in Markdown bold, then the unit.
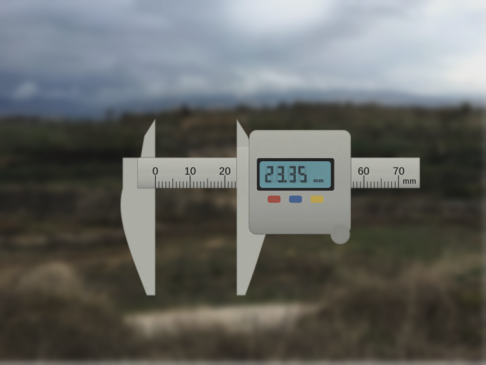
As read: **23.35** mm
